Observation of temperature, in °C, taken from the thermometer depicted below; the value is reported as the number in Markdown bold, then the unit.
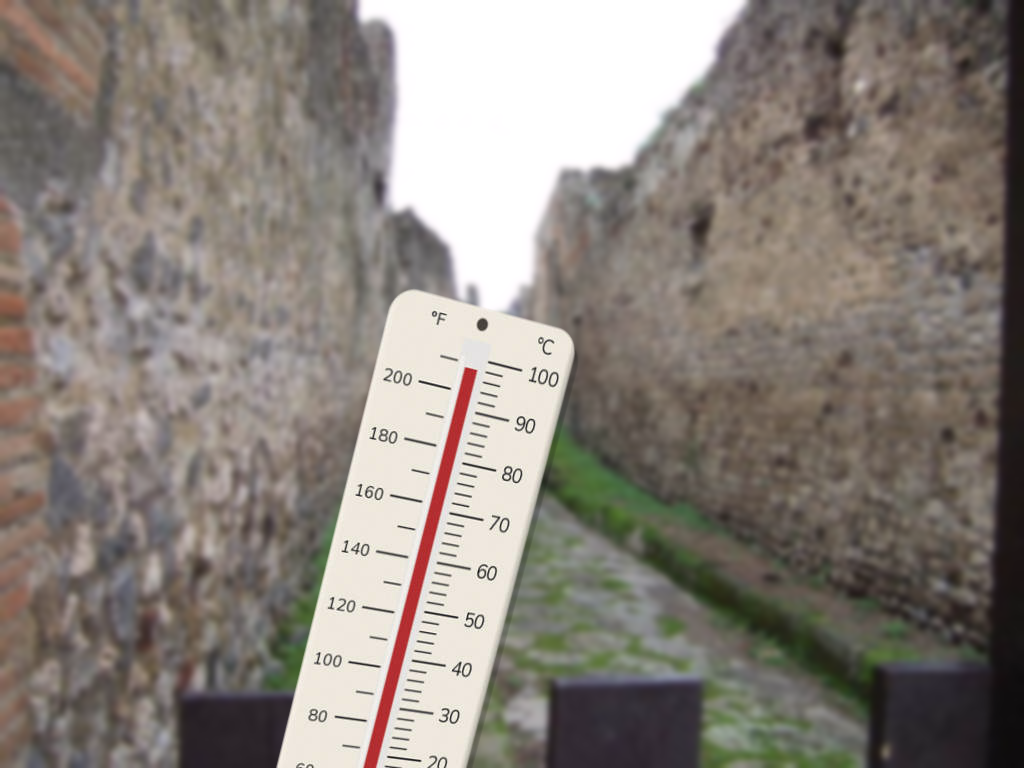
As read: **98** °C
